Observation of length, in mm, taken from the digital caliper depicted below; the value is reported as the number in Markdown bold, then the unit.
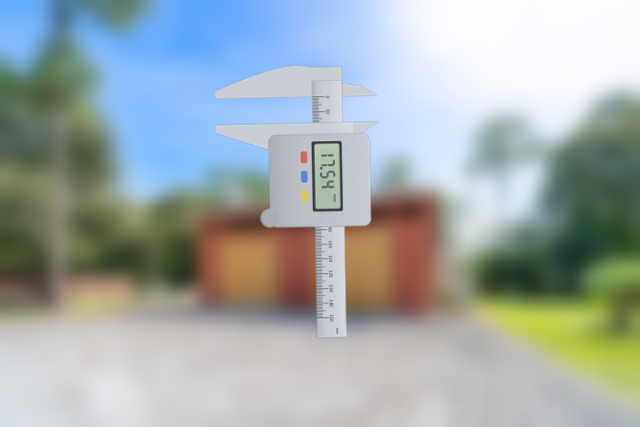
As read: **17.54** mm
